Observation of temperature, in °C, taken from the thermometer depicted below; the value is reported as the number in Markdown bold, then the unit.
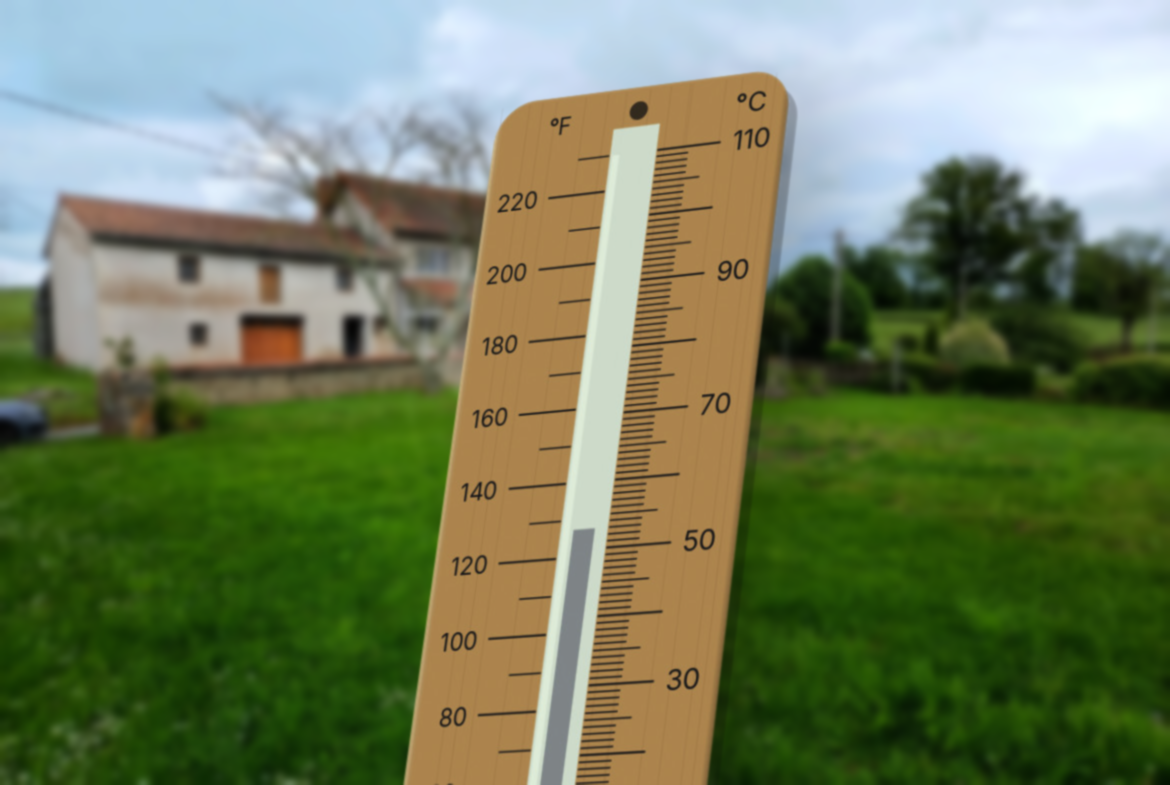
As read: **53** °C
